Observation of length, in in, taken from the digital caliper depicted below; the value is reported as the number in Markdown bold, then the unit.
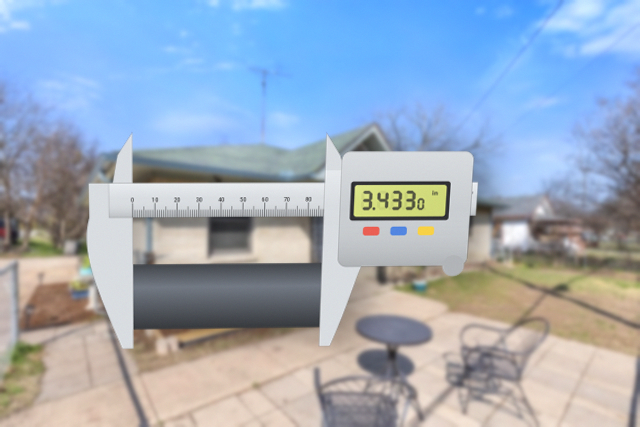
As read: **3.4330** in
